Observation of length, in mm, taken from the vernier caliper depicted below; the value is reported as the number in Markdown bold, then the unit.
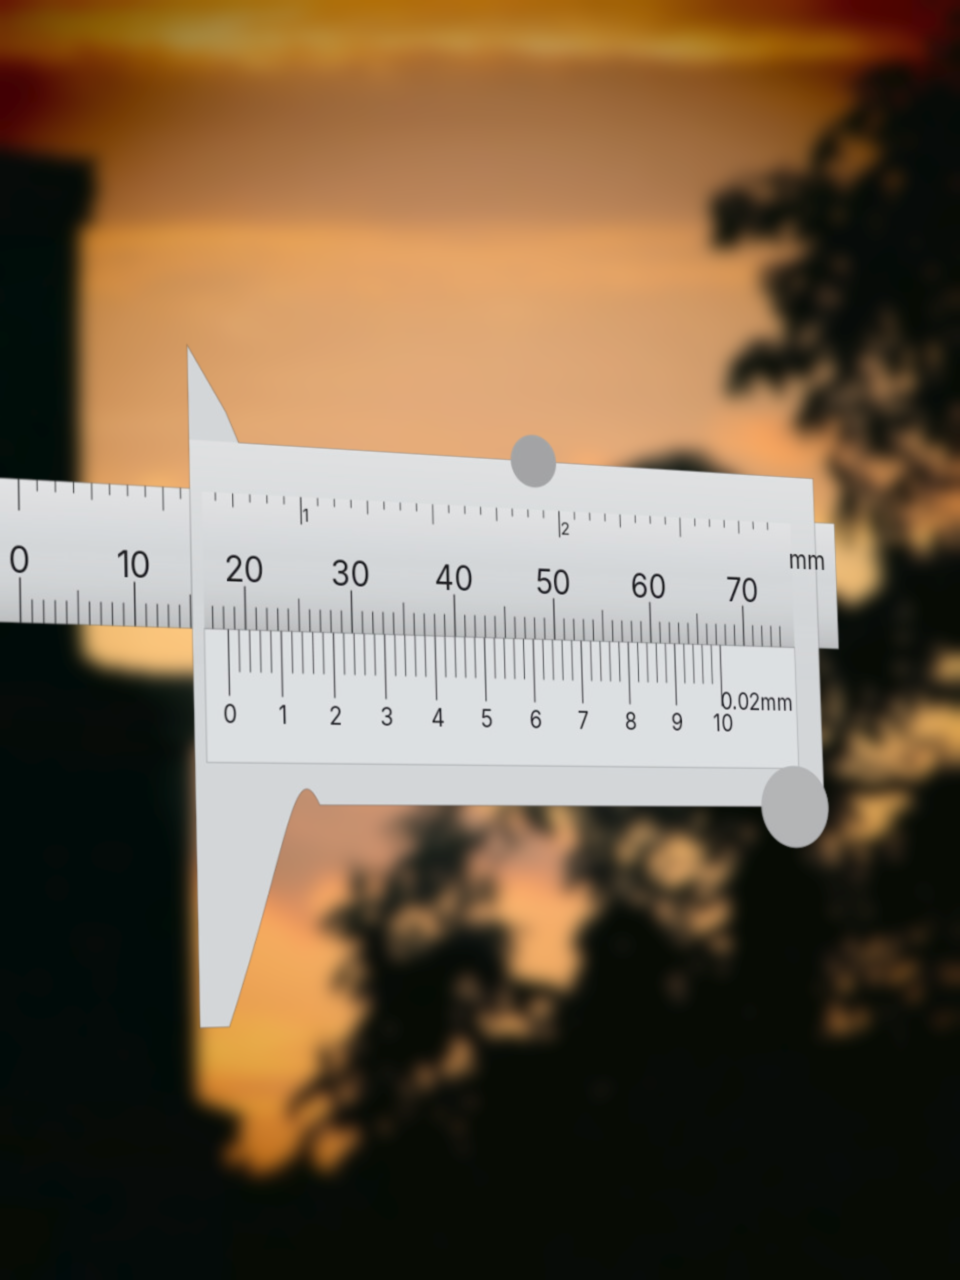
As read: **18.4** mm
